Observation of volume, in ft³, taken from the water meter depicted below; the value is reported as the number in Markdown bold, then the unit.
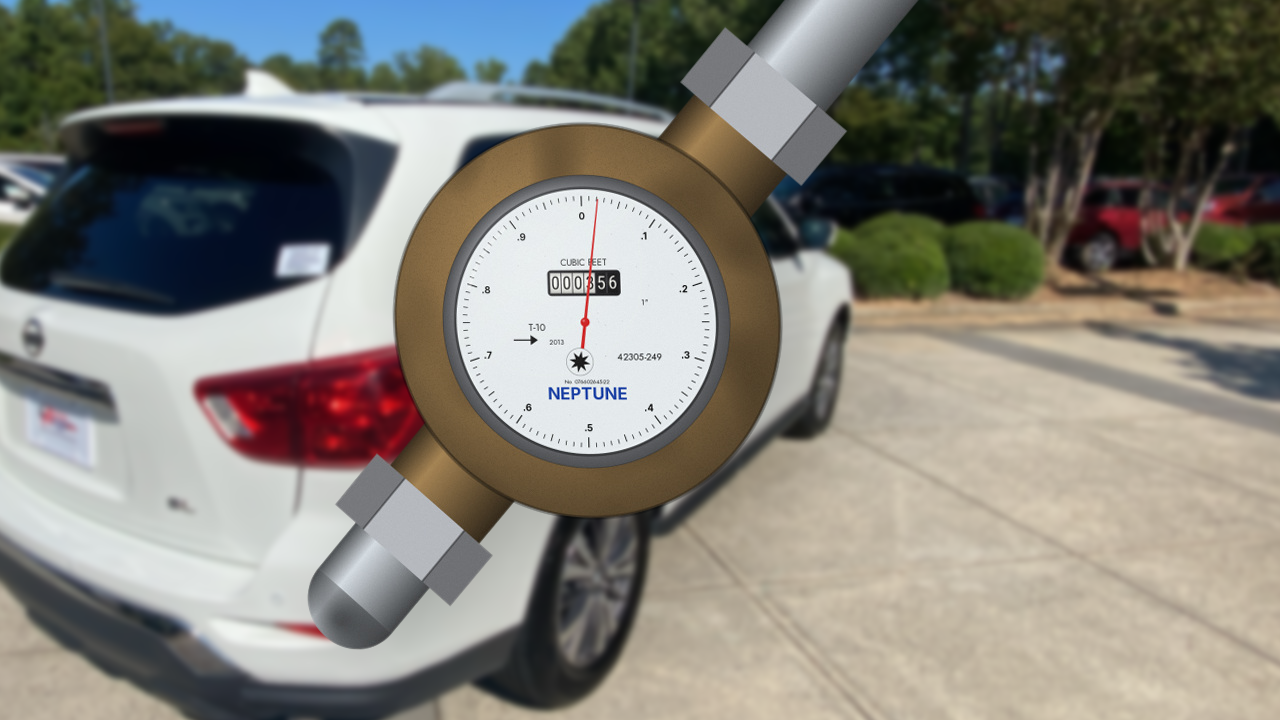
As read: **356.02** ft³
